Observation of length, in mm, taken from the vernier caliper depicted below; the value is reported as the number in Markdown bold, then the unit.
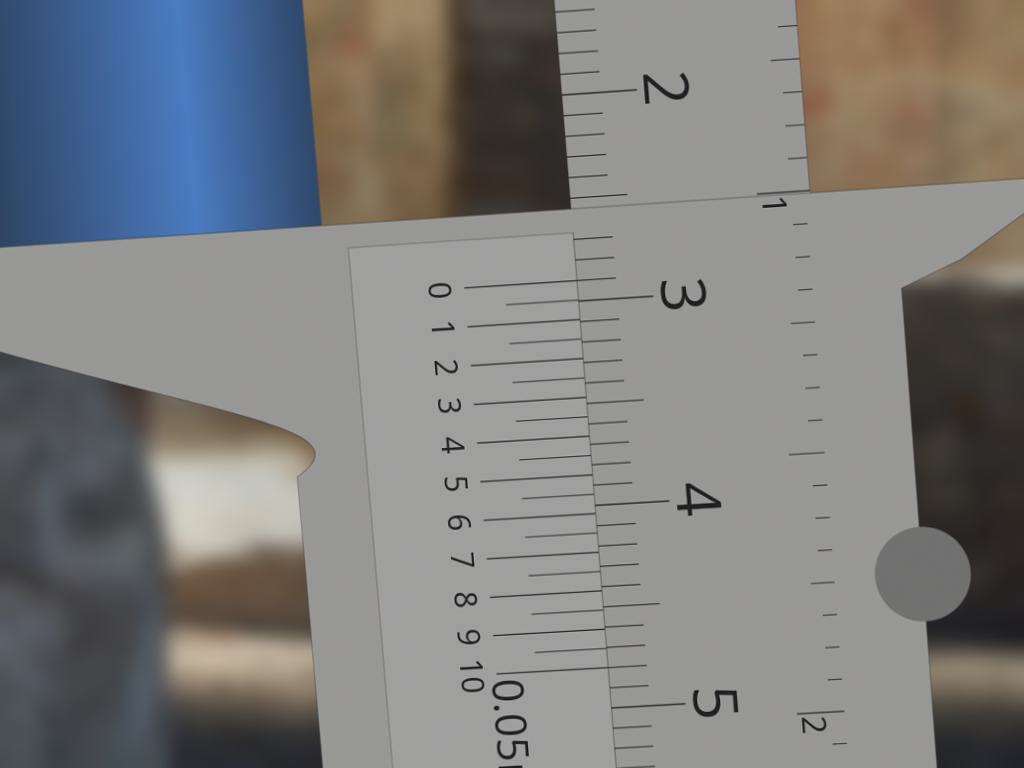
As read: **29.0** mm
